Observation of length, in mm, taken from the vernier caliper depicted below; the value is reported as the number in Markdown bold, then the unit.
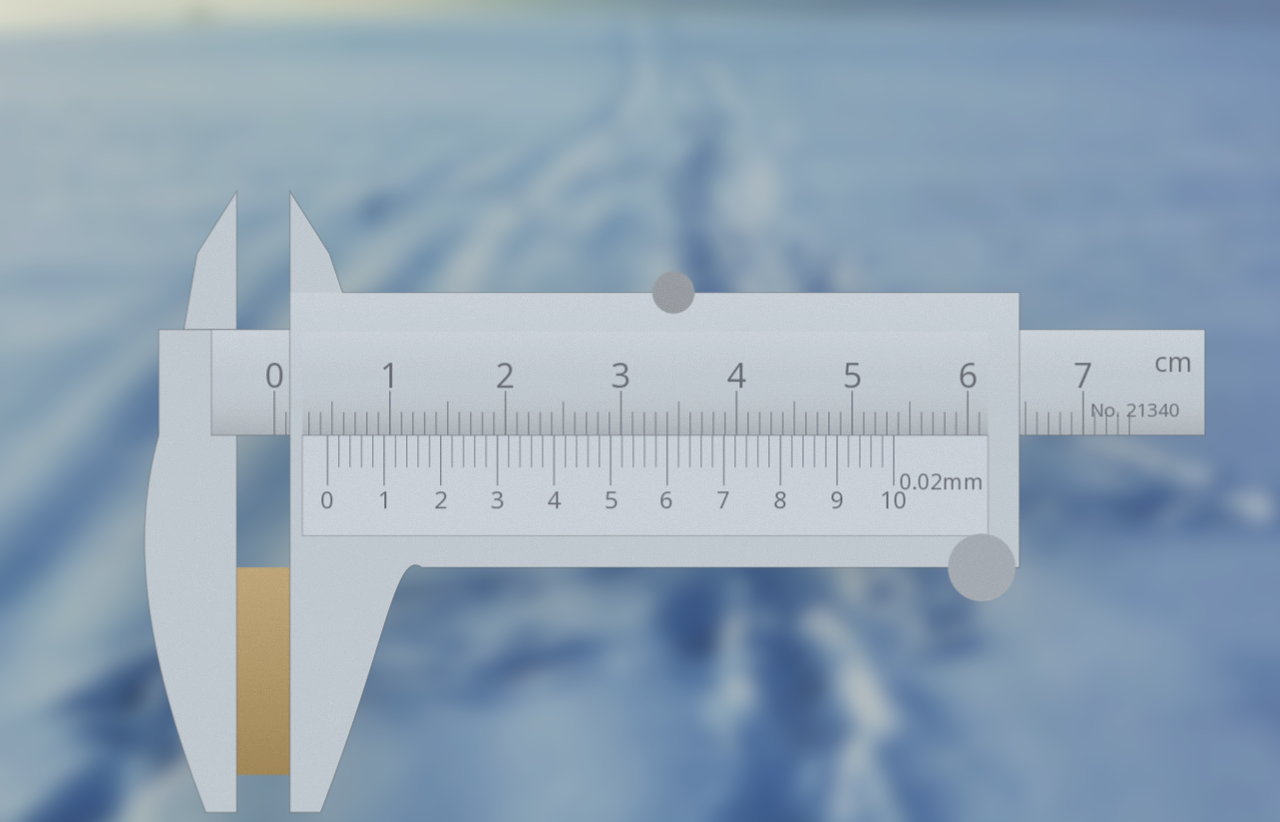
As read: **4.6** mm
